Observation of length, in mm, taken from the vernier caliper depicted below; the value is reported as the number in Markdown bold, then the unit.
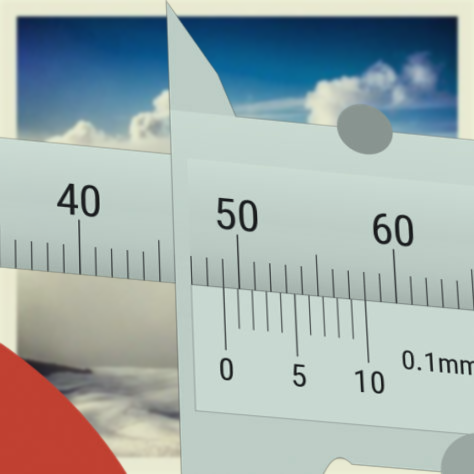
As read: **49.0** mm
